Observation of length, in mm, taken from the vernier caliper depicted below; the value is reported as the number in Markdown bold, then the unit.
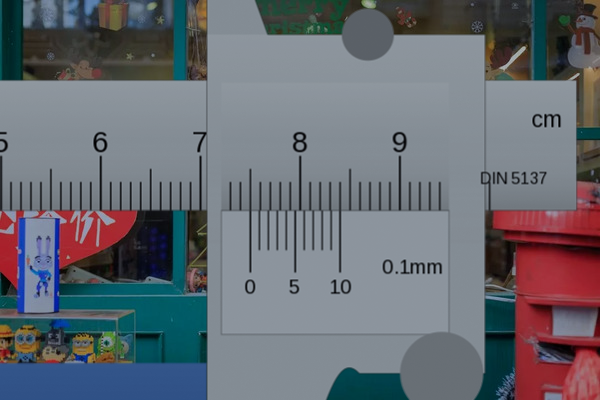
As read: **75.0** mm
